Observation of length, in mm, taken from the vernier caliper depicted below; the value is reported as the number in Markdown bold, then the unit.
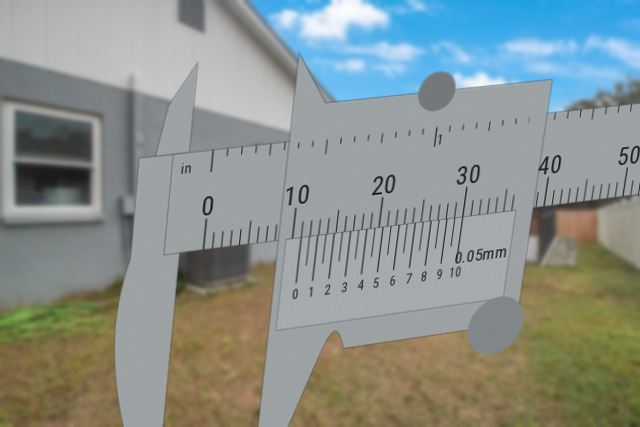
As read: **11.0** mm
